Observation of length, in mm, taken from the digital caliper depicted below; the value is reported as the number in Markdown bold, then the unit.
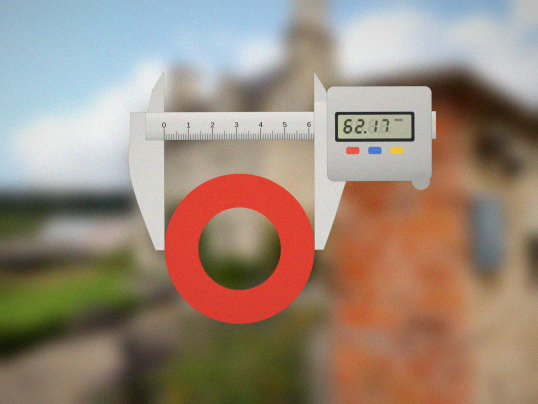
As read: **62.17** mm
